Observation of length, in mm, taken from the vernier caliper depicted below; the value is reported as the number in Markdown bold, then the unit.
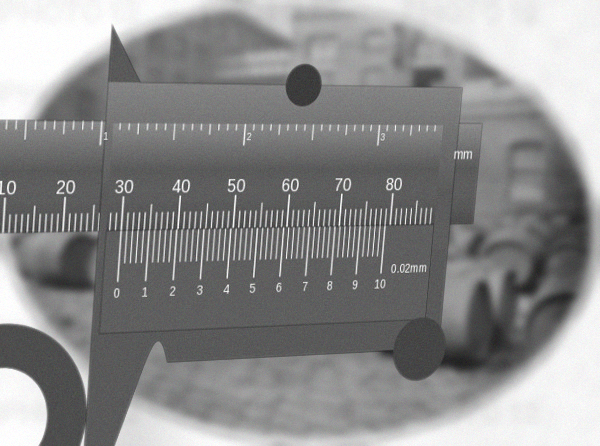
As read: **30.0** mm
